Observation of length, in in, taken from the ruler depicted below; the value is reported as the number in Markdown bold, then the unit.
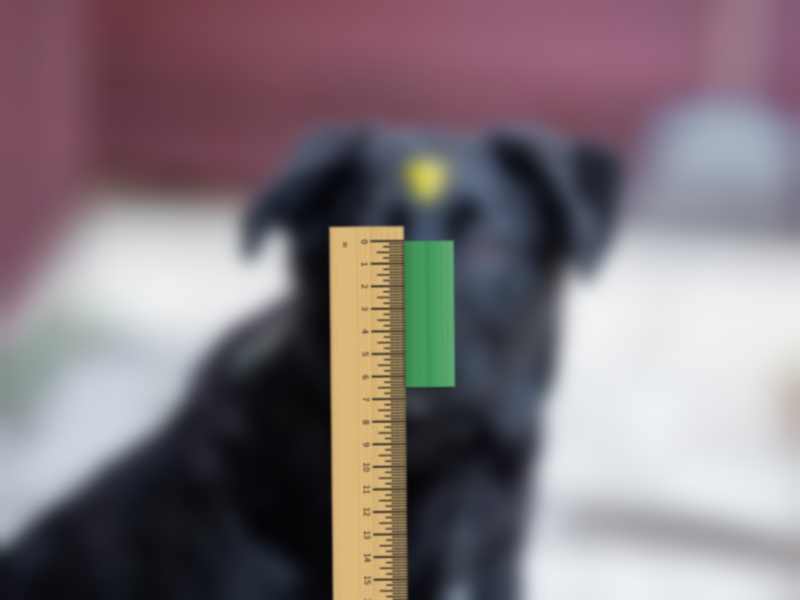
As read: **6.5** in
